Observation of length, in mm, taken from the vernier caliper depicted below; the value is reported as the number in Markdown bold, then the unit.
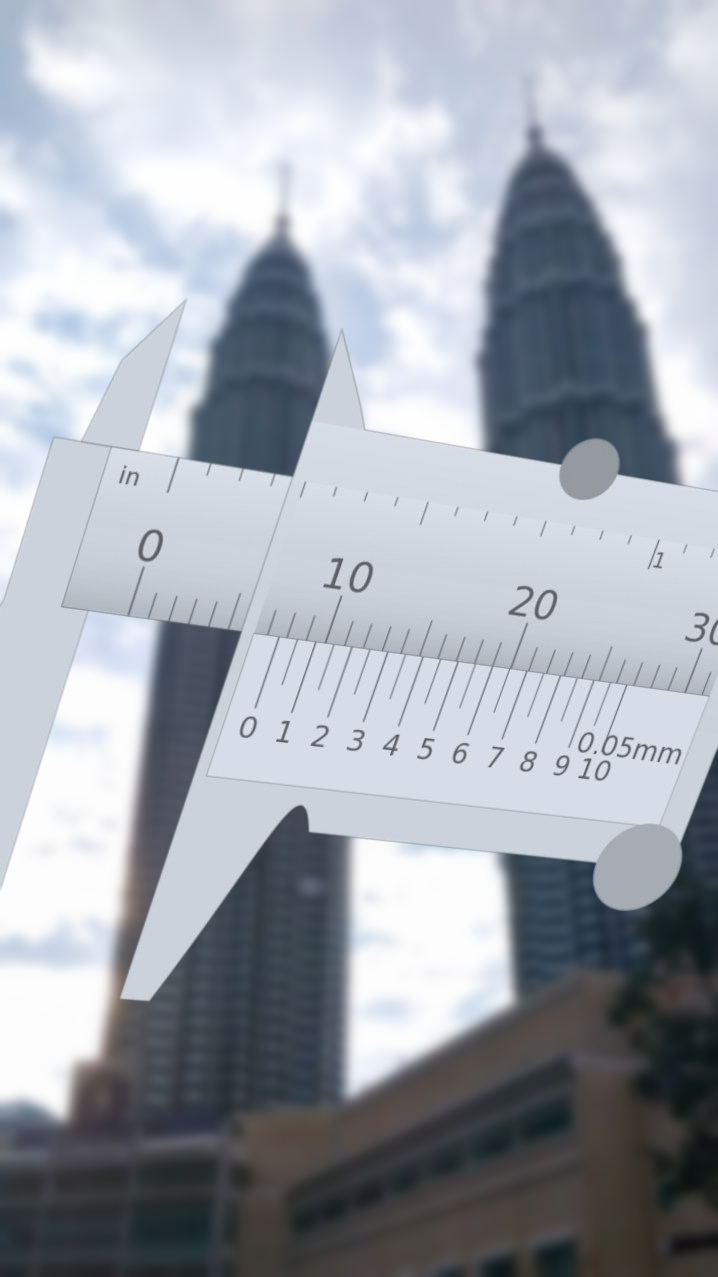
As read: **7.6** mm
